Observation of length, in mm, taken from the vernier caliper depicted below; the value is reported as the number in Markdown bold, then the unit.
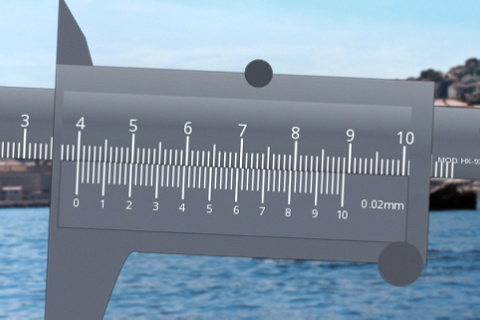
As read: **40.0** mm
